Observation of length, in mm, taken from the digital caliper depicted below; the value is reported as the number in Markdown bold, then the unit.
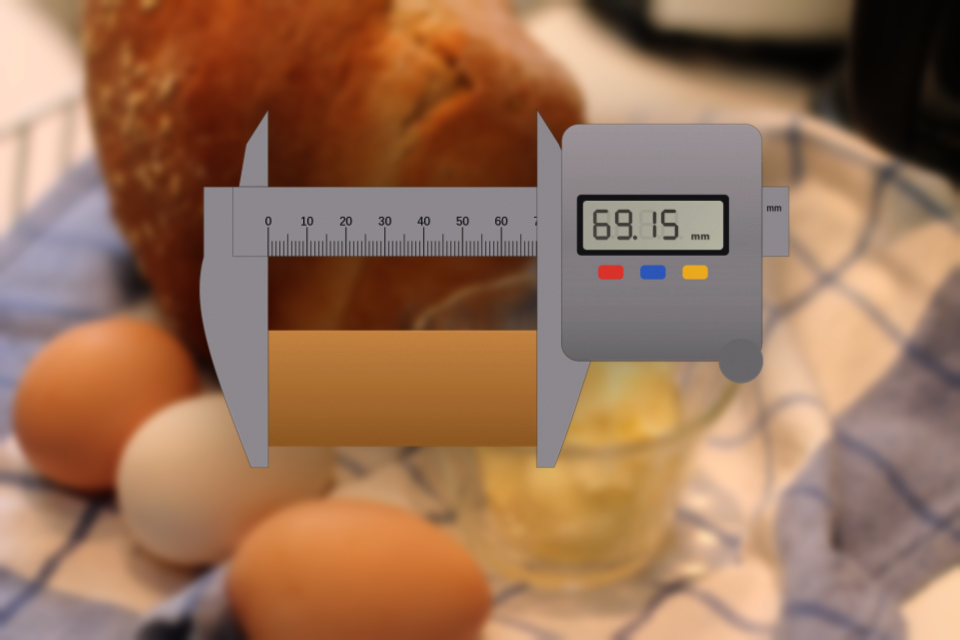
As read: **69.15** mm
